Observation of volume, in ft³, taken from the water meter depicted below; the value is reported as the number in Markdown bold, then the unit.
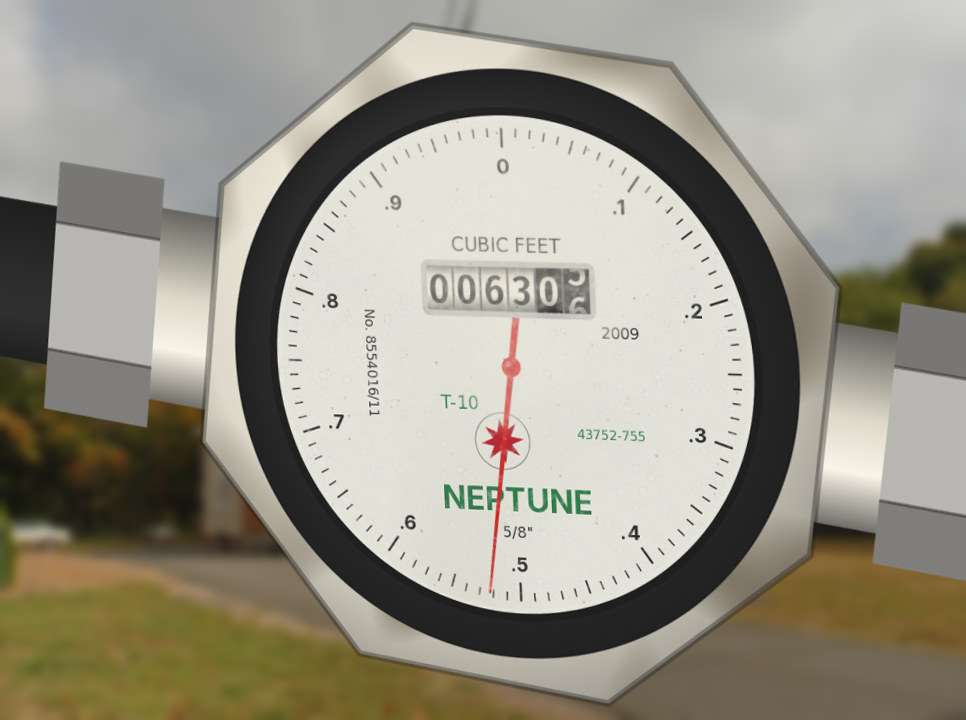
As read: **6305.52** ft³
